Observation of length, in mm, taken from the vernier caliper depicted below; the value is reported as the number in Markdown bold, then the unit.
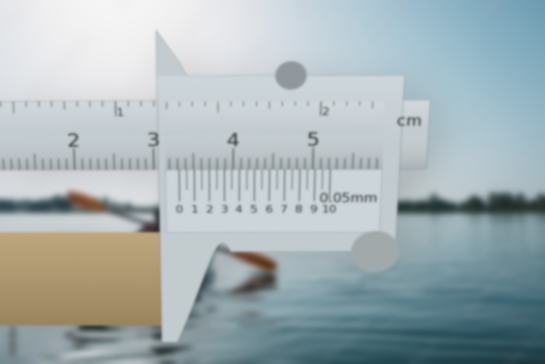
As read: **33.2** mm
